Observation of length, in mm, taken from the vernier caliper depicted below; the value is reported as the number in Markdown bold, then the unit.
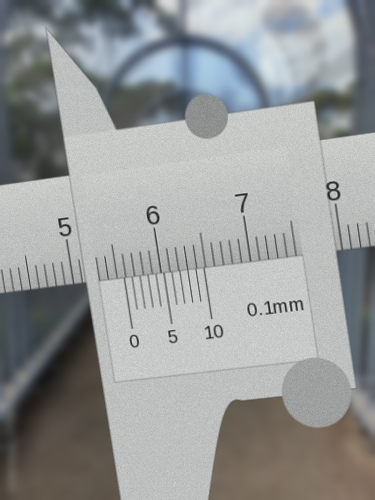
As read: **55.8** mm
